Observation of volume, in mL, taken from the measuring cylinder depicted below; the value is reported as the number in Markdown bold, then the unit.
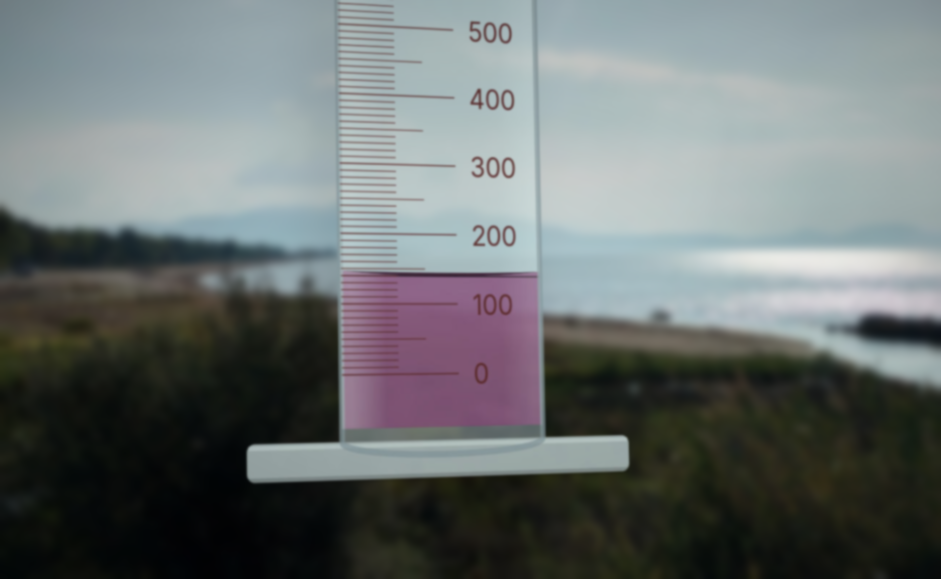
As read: **140** mL
